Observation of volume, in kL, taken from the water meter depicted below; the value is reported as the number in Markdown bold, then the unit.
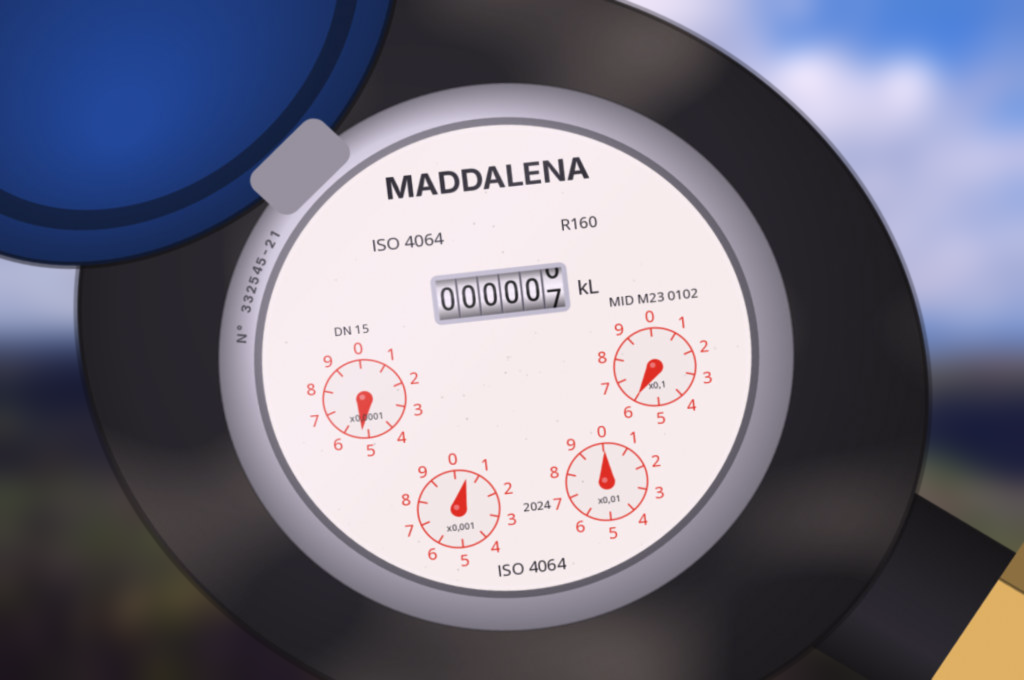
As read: **6.6005** kL
